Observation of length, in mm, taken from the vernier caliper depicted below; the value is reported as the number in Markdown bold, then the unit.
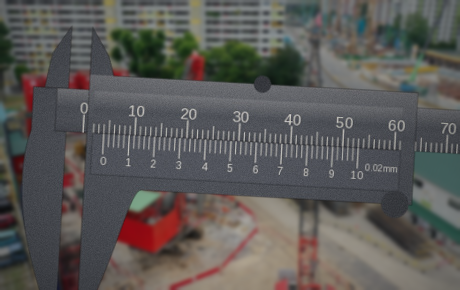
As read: **4.0** mm
